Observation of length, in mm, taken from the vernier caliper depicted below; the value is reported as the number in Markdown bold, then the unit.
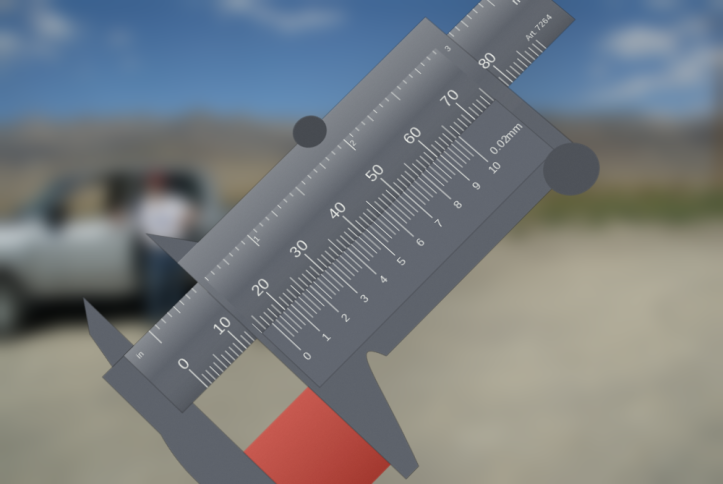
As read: **16.6** mm
